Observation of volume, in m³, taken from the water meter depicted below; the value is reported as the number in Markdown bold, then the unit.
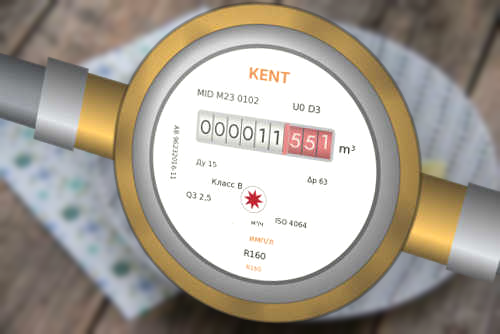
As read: **11.551** m³
